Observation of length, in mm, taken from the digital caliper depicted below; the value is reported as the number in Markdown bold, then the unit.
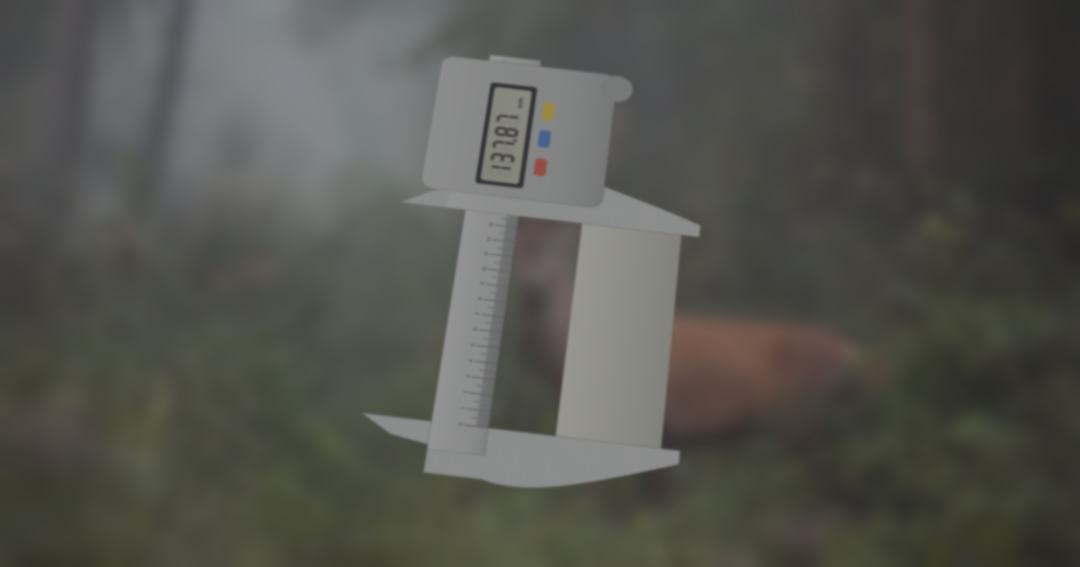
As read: **137.87** mm
